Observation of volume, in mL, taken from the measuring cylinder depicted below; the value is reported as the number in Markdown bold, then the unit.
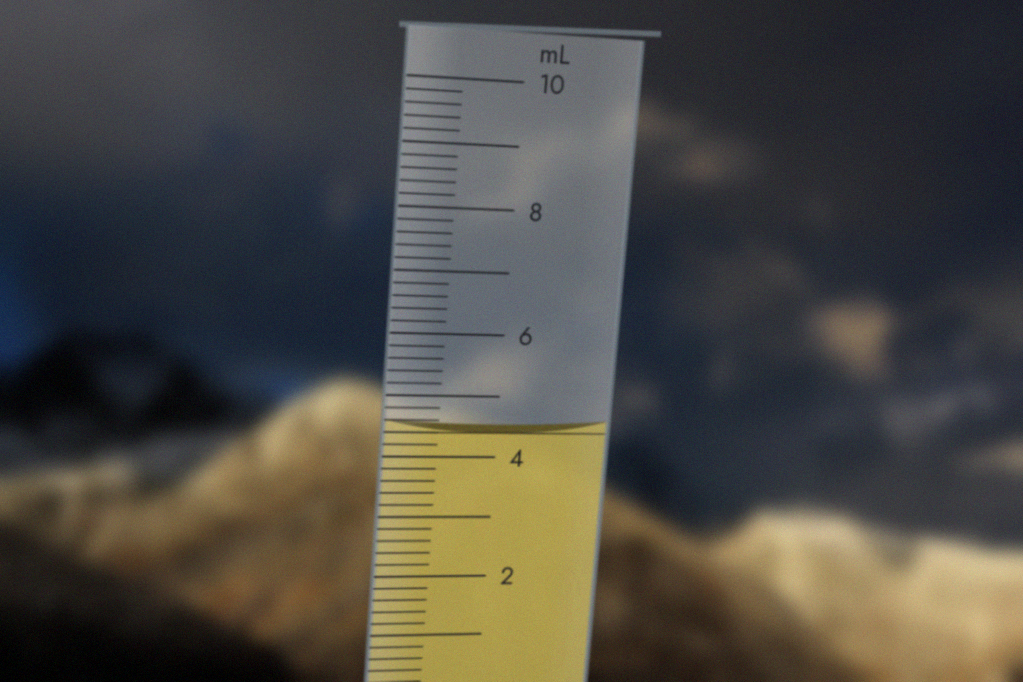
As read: **4.4** mL
